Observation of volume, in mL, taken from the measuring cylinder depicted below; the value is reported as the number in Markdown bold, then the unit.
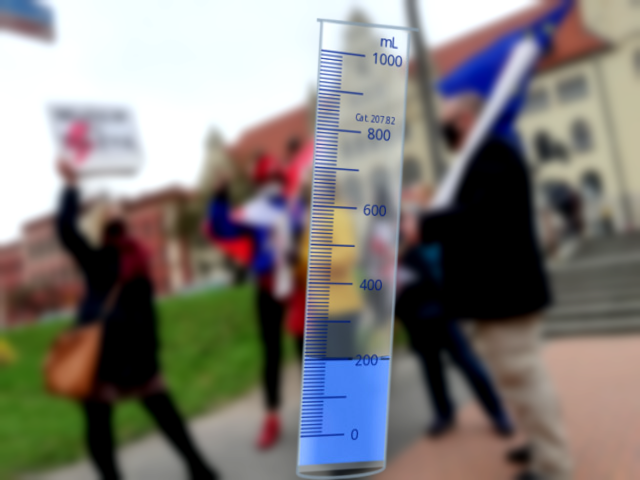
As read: **200** mL
